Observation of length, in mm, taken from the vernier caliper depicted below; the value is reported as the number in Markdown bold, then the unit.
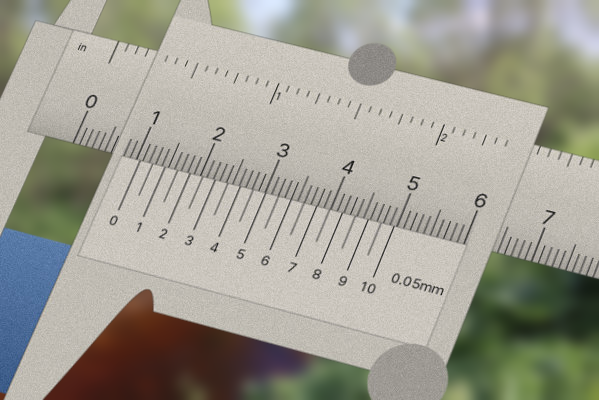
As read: **10.6** mm
